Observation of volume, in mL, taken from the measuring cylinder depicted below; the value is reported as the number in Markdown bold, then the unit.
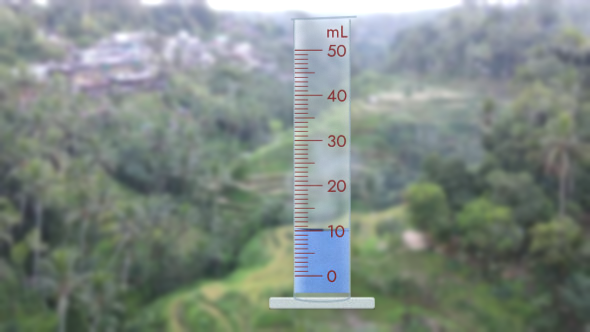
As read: **10** mL
